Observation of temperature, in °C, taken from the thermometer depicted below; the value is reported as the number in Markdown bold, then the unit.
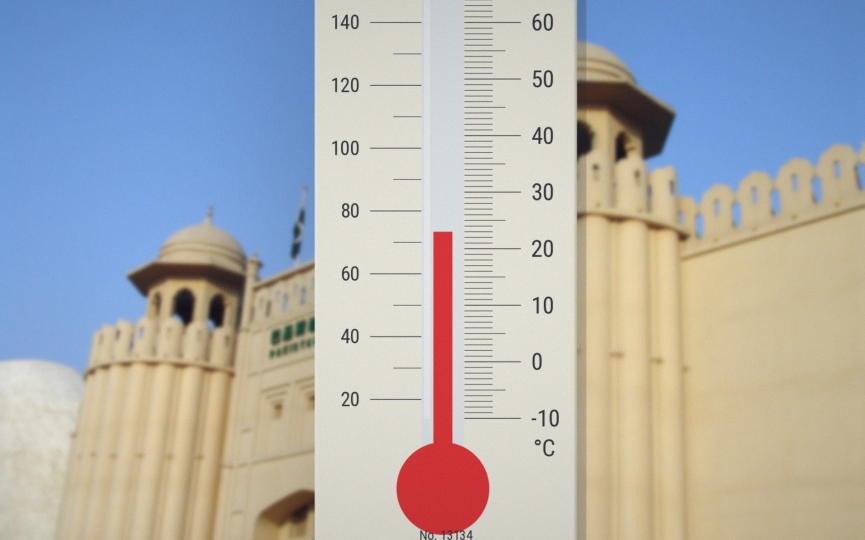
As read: **23** °C
